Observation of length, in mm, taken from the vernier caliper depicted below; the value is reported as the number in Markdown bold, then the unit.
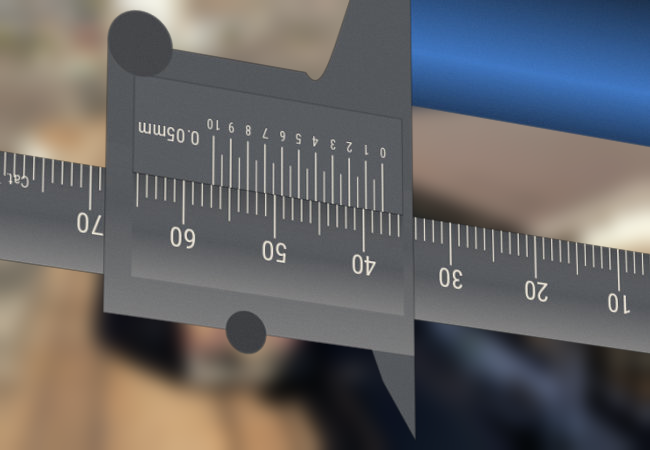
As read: **37.8** mm
